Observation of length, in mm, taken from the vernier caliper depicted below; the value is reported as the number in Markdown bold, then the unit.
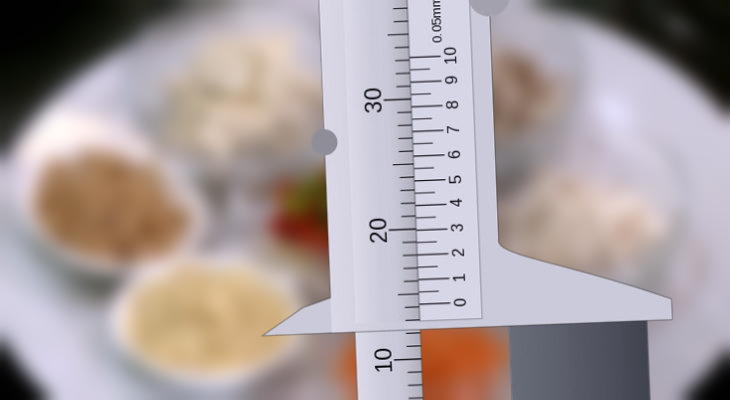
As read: **14.2** mm
